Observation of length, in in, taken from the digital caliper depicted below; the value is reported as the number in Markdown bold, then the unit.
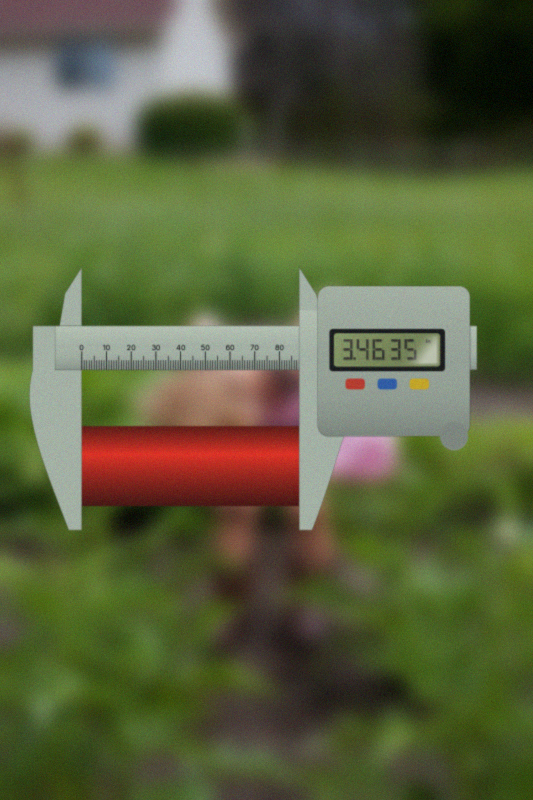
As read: **3.4635** in
